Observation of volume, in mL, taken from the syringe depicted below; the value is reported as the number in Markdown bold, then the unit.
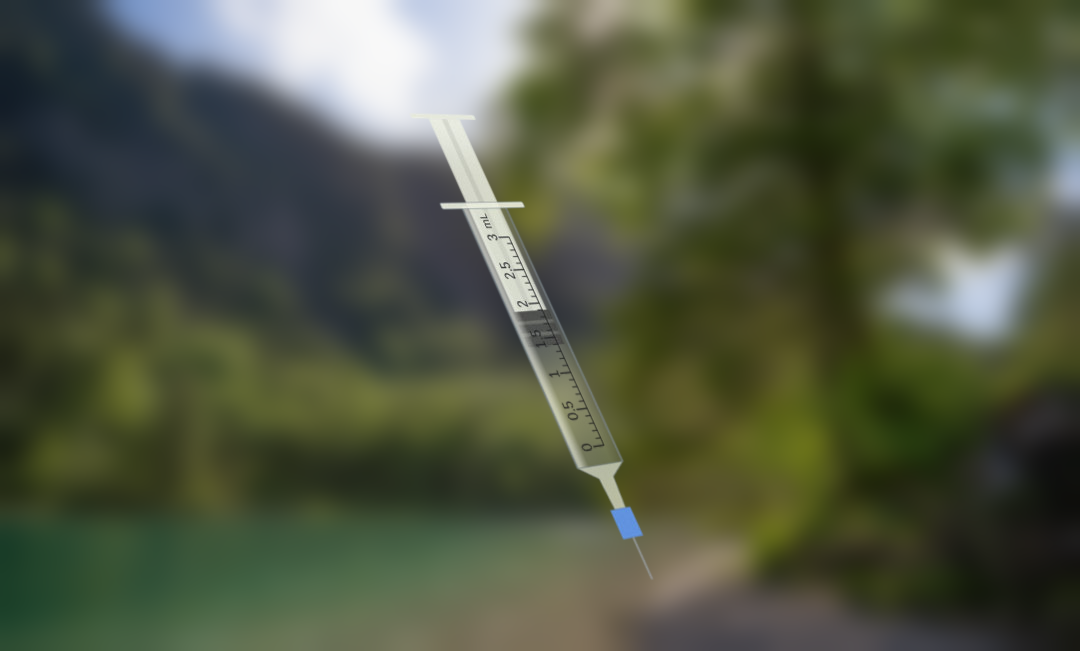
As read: **1.4** mL
